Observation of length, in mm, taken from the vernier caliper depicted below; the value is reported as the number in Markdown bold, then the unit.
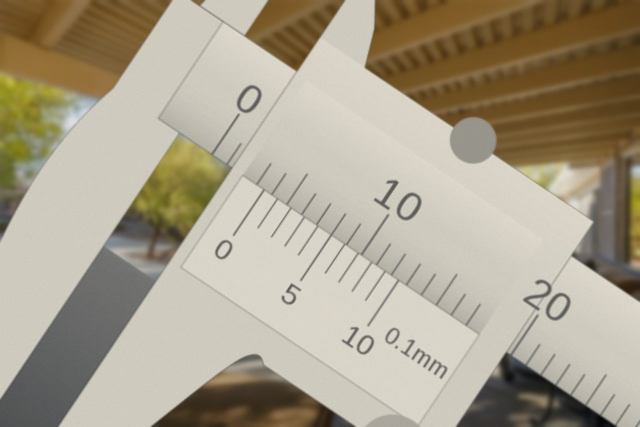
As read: **3.5** mm
